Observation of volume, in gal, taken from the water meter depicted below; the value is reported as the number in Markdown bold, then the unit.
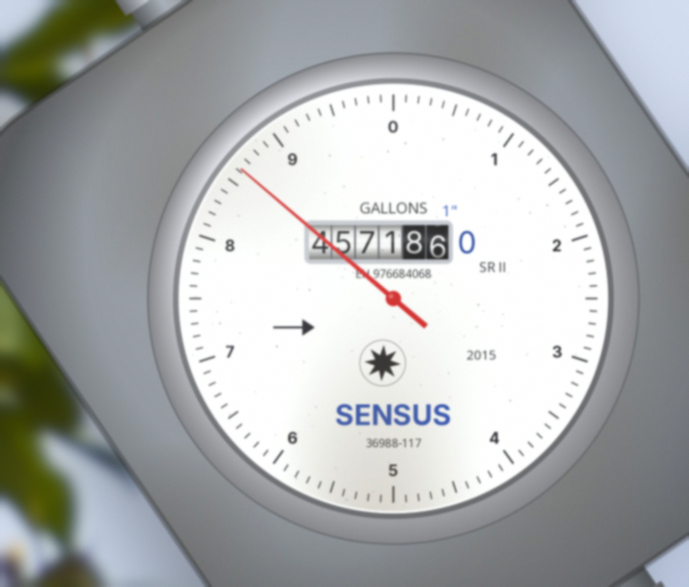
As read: **4571858.6** gal
